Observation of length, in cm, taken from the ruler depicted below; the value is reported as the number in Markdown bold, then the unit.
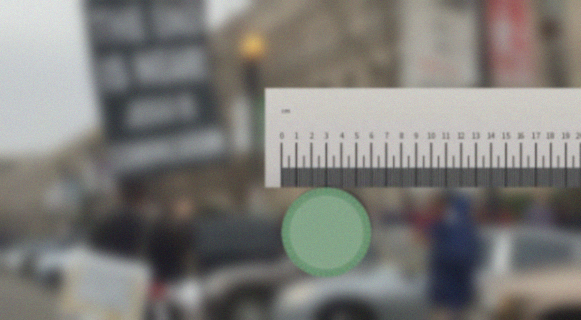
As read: **6** cm
